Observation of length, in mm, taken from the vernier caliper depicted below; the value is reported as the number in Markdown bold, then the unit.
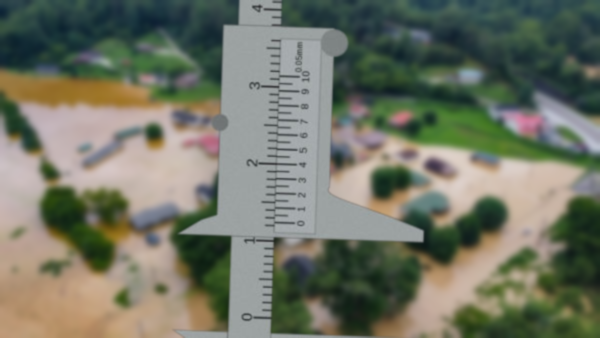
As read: **12.4** mm
